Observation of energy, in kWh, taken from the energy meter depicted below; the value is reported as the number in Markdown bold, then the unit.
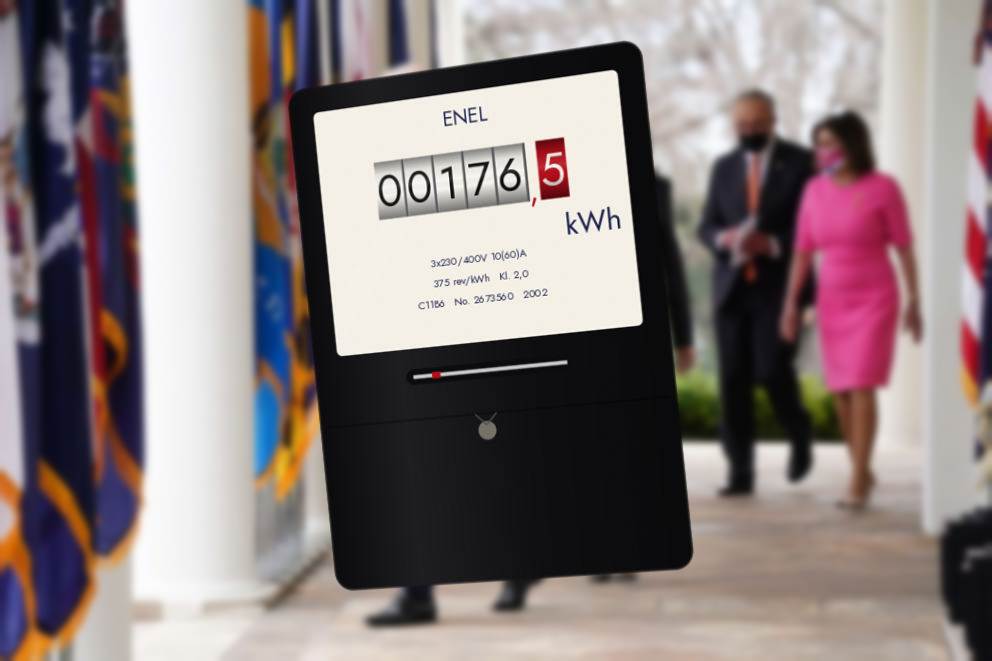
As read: **176.5** kWh
